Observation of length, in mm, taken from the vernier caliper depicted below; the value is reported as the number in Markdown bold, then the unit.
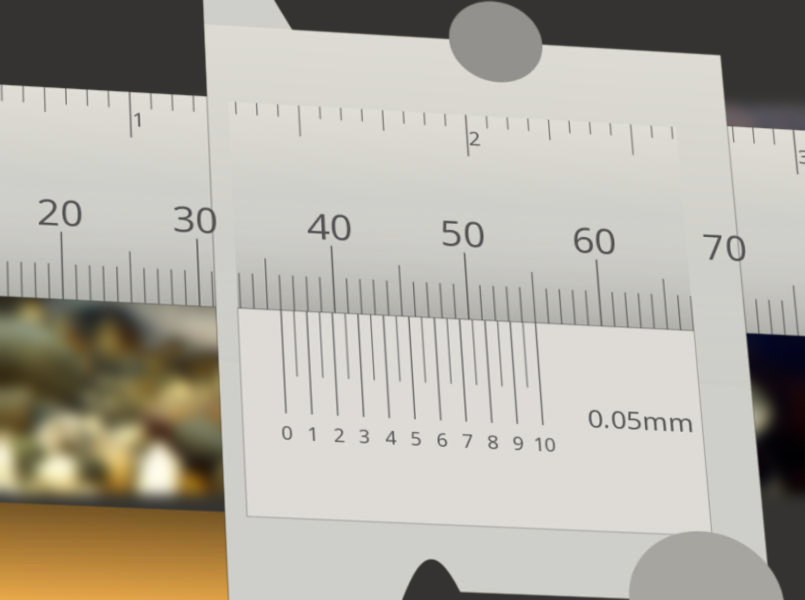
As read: **36.0** mm
